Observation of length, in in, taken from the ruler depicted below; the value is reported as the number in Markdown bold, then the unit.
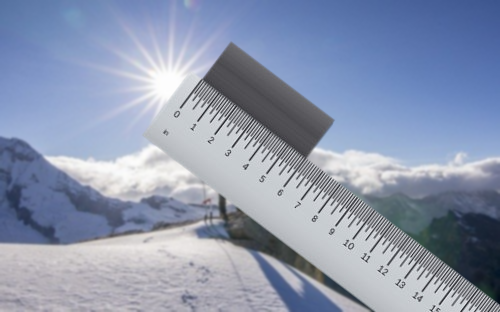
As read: **6** in
